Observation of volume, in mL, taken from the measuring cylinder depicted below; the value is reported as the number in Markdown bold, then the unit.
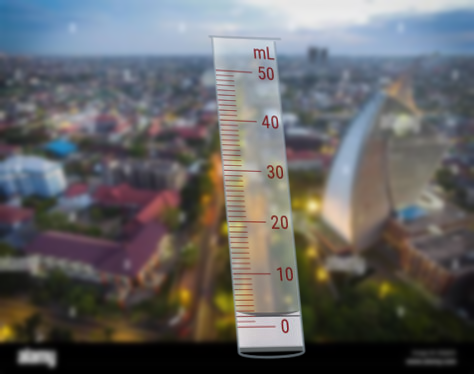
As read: **2** mL
